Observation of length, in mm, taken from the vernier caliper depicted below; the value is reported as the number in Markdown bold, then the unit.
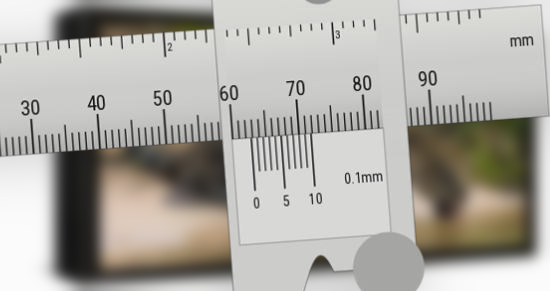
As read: **62.8** mm
